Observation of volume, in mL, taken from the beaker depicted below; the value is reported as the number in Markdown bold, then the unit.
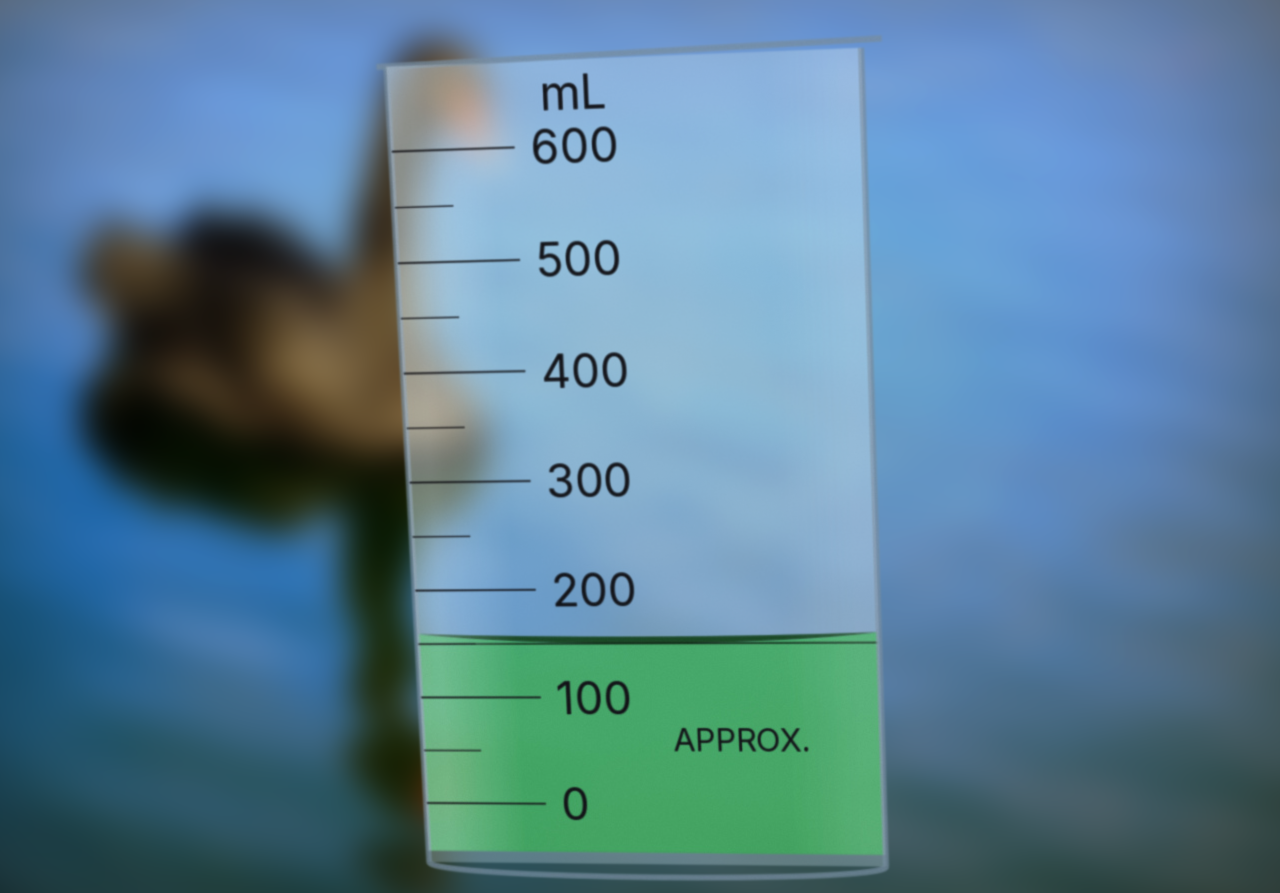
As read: **150** mL
